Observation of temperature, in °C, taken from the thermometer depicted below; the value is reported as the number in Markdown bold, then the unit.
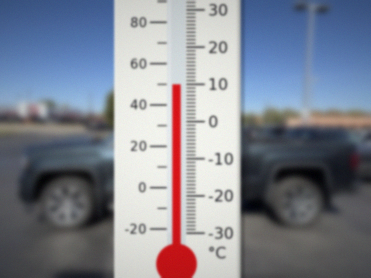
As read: **10** °C
